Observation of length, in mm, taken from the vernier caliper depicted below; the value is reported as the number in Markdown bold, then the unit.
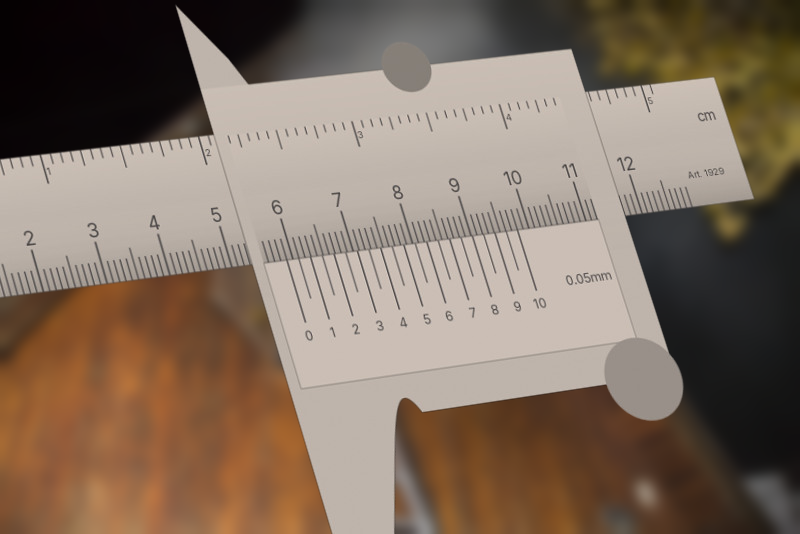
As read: **59.0** mm
